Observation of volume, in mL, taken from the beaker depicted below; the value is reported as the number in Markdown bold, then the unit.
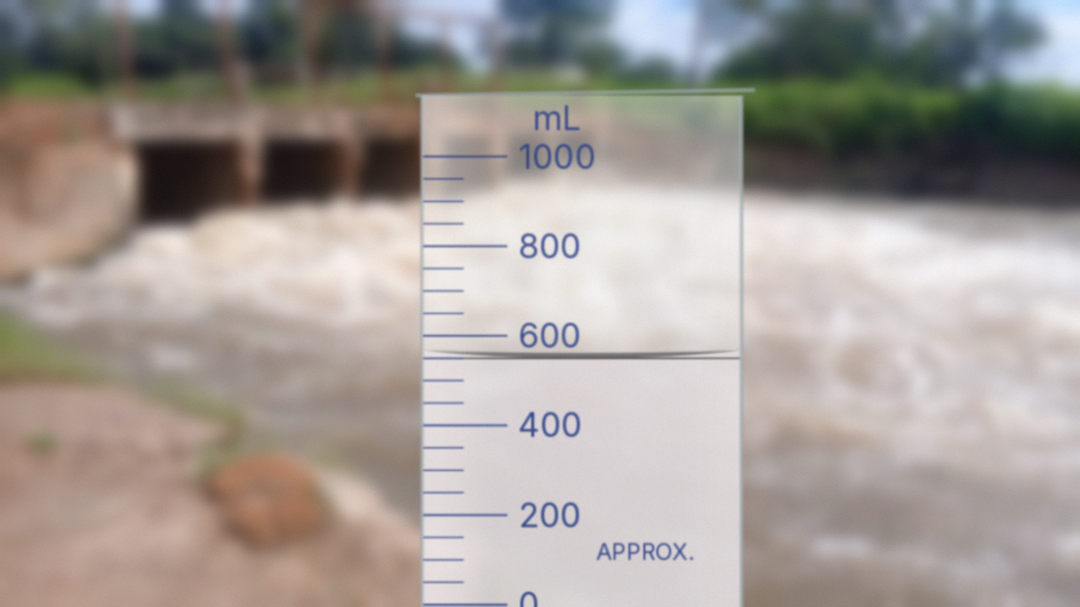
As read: **550** mL
